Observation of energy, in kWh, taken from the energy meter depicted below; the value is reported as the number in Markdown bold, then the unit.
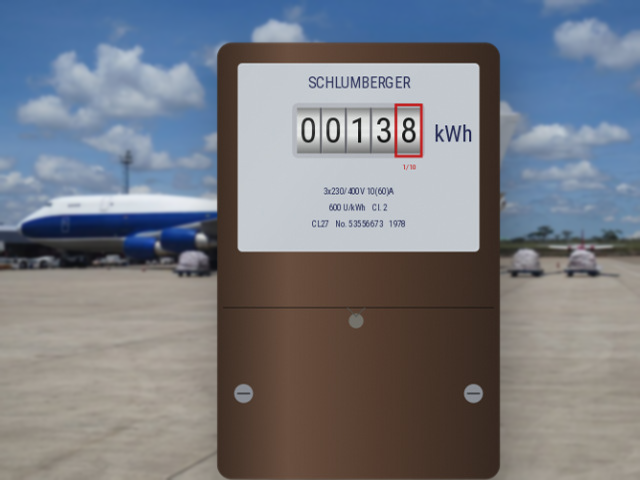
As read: **13.8** kWh
